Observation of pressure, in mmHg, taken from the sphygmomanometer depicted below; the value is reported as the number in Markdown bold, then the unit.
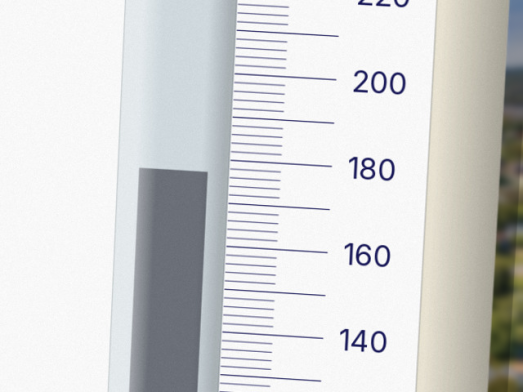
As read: **177** mmHg
